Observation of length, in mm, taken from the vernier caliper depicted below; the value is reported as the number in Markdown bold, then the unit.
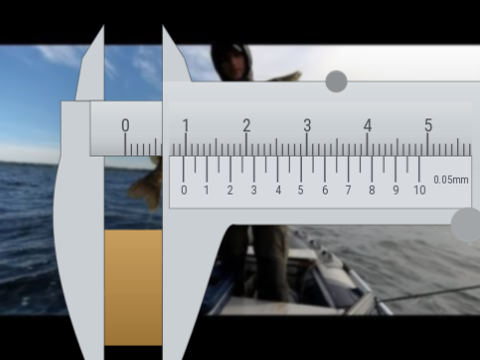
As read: **9.6** mm
